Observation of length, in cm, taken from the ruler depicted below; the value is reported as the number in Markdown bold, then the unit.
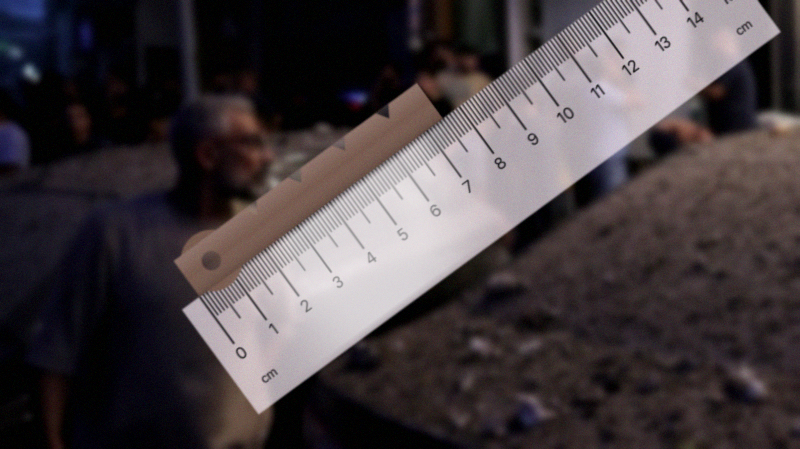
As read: **7.5** cm
